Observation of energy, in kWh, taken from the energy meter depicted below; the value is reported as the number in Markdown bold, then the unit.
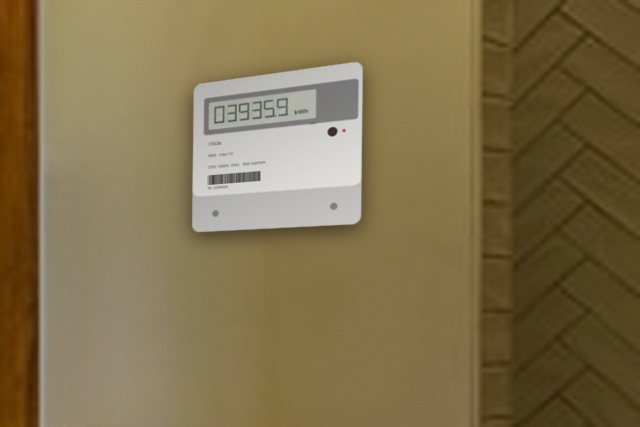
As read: **3935.9** kWh
